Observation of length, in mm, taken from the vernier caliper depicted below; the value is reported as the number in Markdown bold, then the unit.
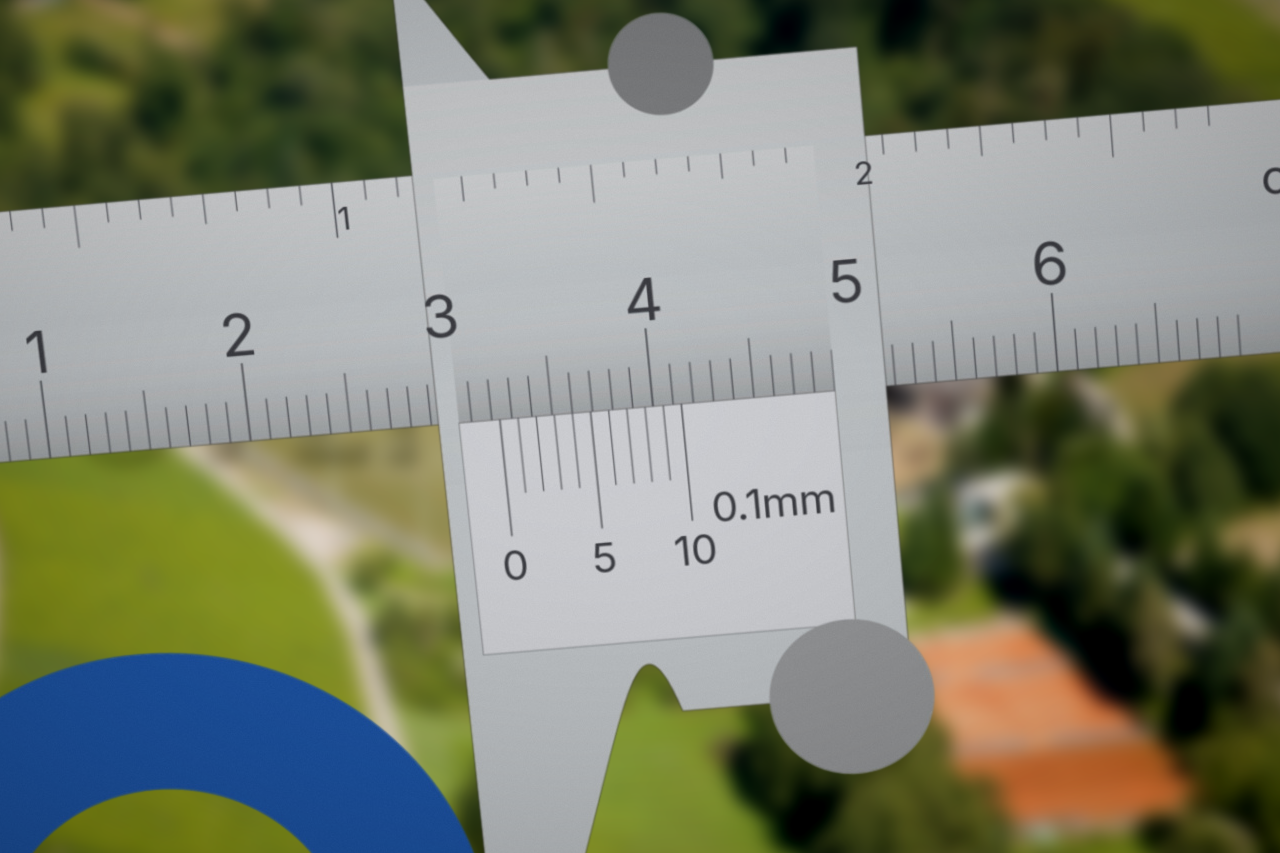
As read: **32.4** mm
